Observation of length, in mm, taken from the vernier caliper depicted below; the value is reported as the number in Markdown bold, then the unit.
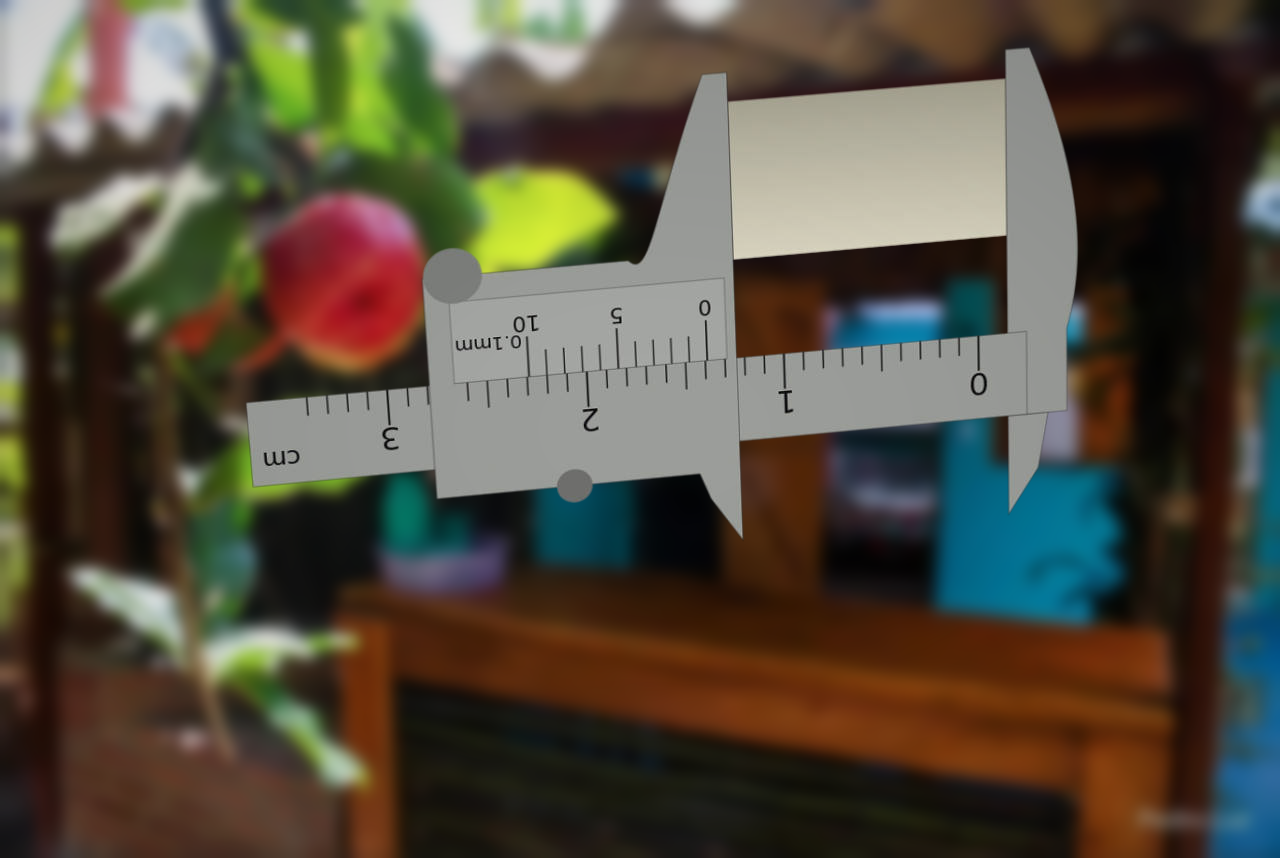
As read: **13.9** mm
